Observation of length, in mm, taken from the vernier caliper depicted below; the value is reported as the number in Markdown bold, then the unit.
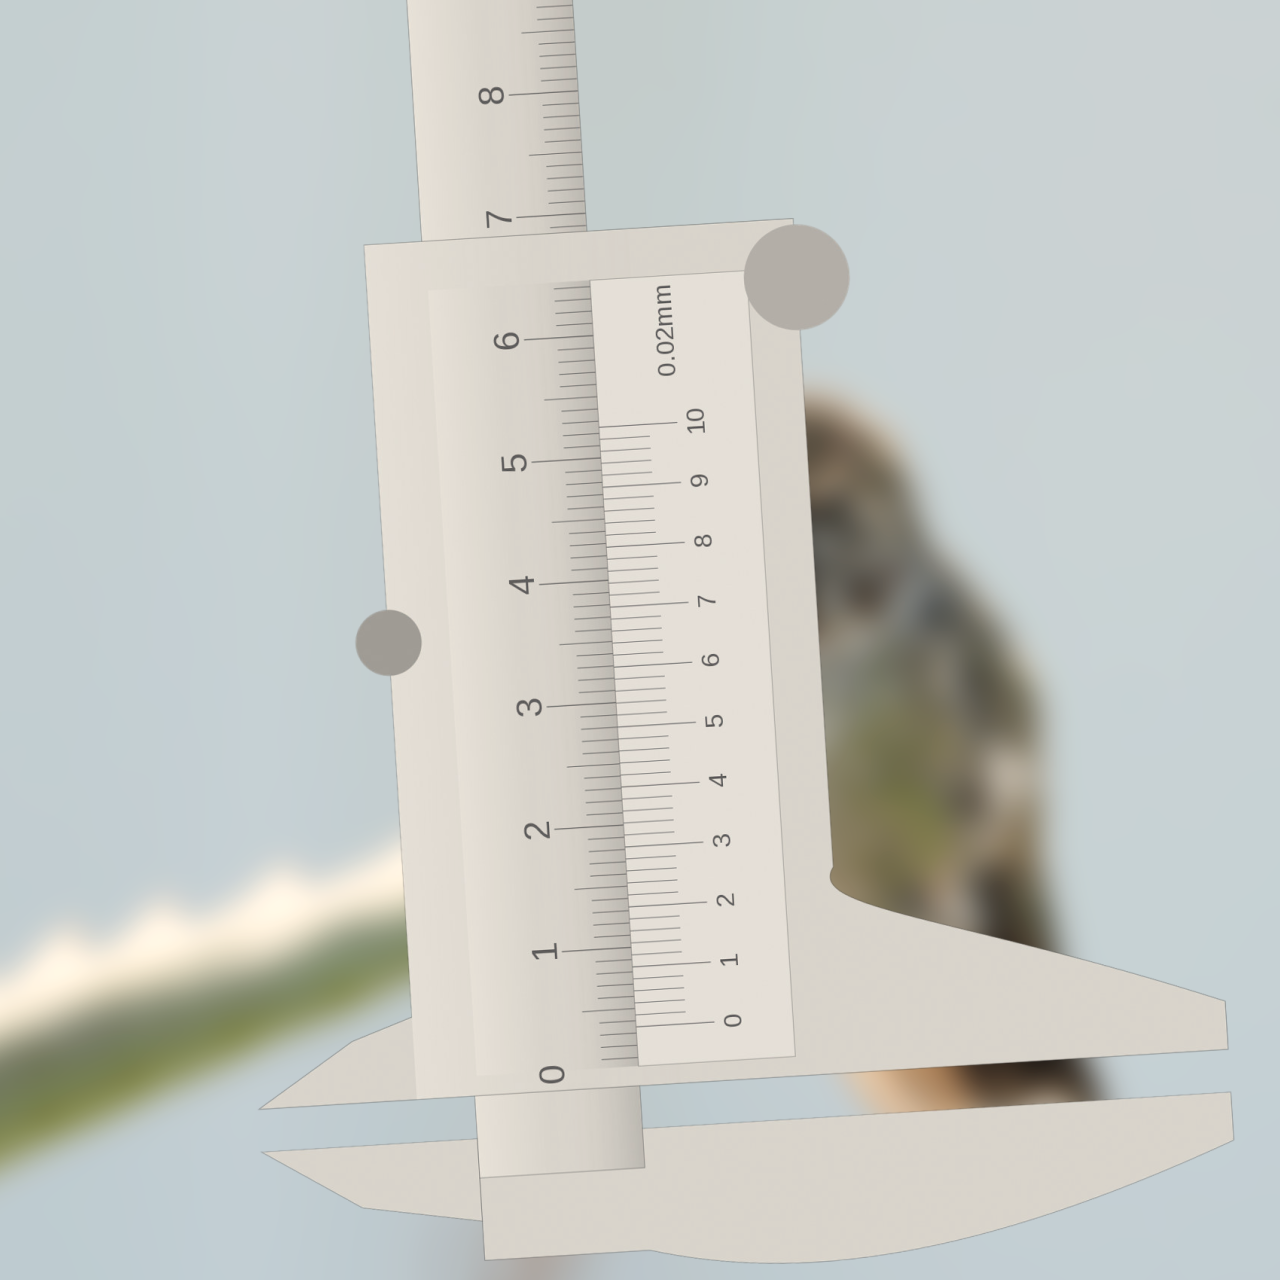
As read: **3.5** mm
